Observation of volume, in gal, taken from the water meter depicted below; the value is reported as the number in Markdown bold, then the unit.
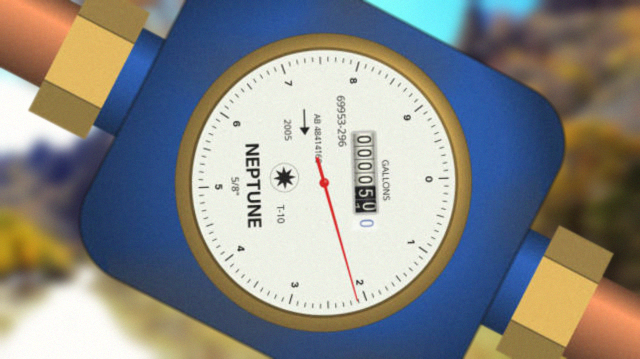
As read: **502.1** gal
